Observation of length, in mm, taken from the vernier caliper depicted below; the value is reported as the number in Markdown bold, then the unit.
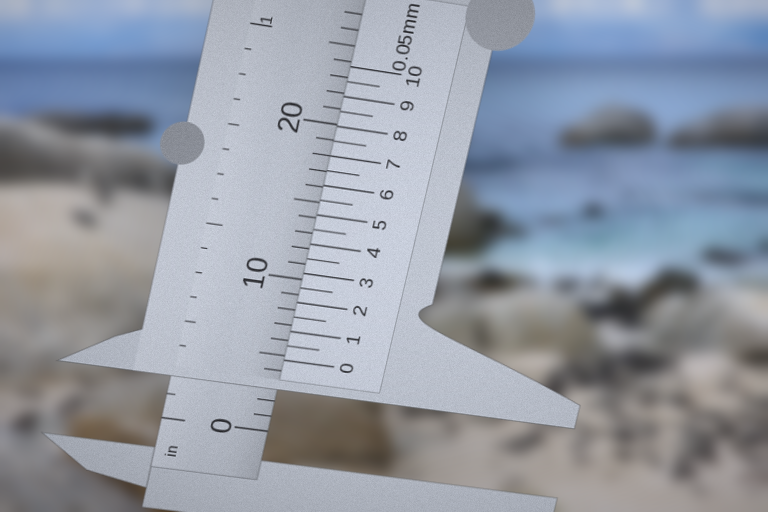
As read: **4.7** mm
